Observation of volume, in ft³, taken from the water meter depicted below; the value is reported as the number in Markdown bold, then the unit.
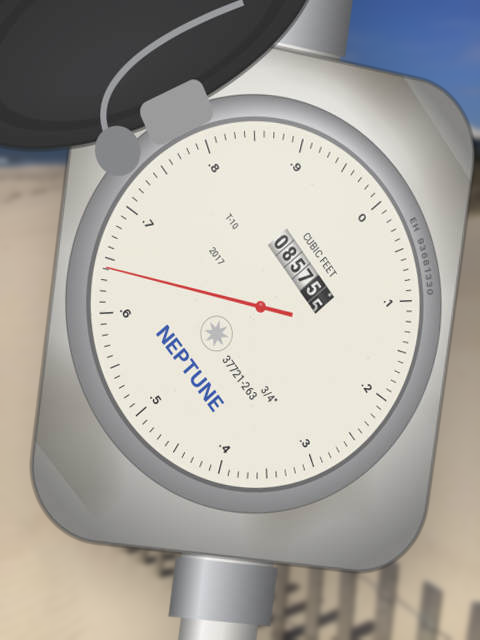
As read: **85754.64** ft³
